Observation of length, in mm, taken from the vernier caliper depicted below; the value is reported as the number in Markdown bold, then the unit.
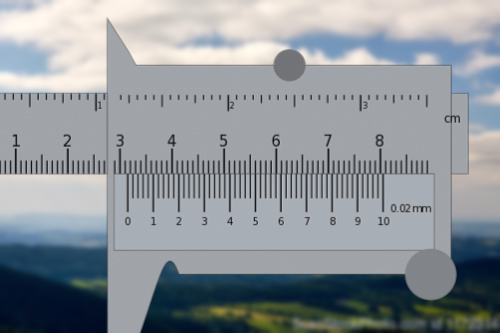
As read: **31.5** mm
